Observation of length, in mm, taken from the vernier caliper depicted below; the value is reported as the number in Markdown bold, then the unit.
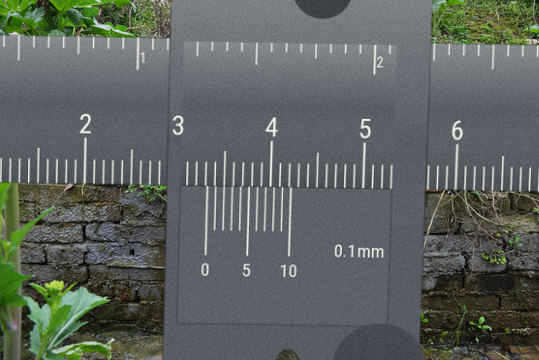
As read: **33.2** mm
